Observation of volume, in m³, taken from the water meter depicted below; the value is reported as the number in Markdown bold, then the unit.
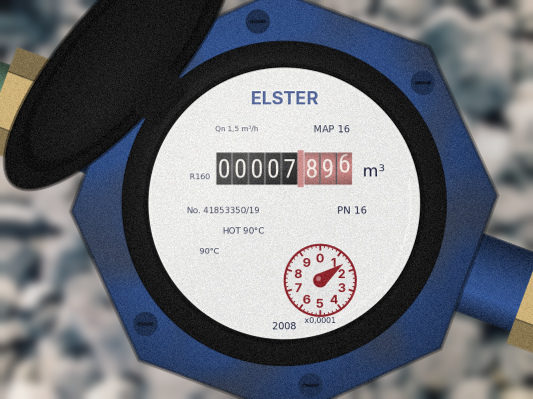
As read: **7.8961** m³
